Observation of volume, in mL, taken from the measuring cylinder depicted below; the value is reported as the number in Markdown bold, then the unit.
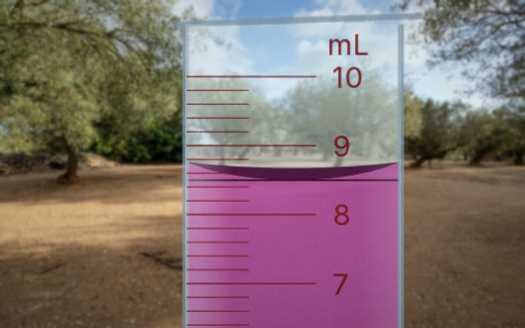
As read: **8.5** mL
